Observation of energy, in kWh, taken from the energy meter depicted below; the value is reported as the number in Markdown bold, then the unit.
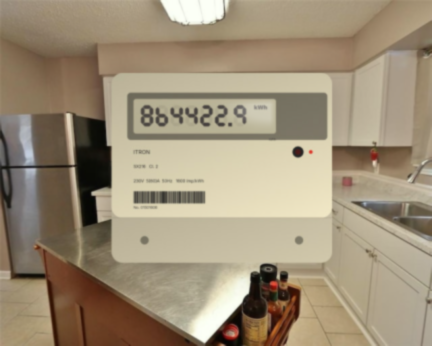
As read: **864422.9** kWh
